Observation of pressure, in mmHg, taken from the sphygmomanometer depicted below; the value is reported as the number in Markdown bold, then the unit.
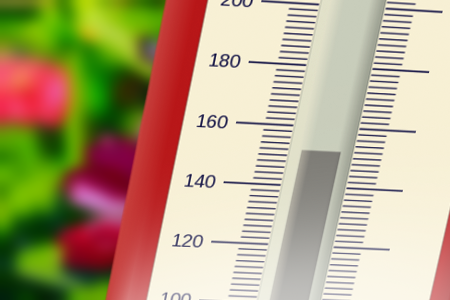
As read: **152** mmHg
